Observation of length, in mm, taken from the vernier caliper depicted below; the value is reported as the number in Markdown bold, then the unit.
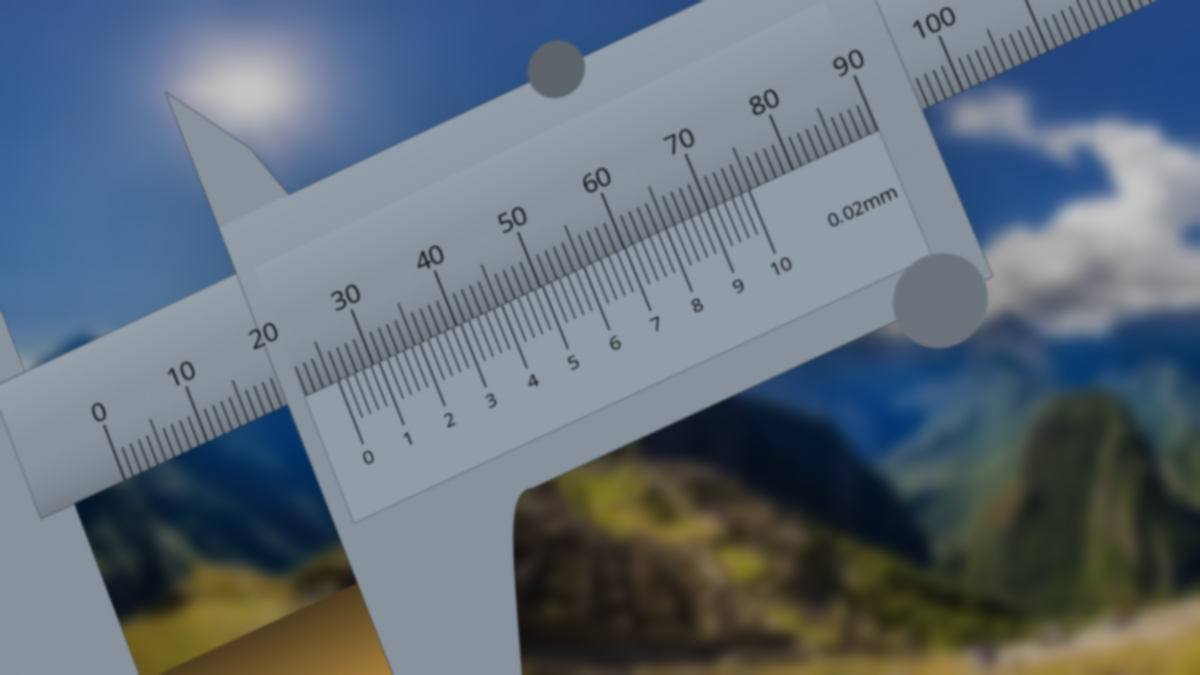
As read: **25.8** mm
